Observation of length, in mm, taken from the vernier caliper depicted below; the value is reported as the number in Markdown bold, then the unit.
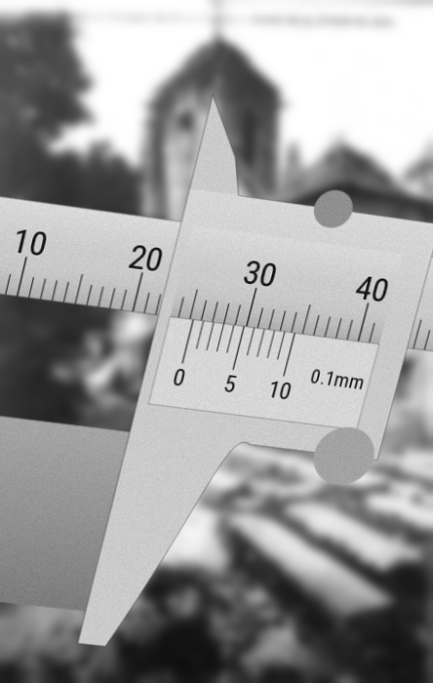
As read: **25.3** mm
